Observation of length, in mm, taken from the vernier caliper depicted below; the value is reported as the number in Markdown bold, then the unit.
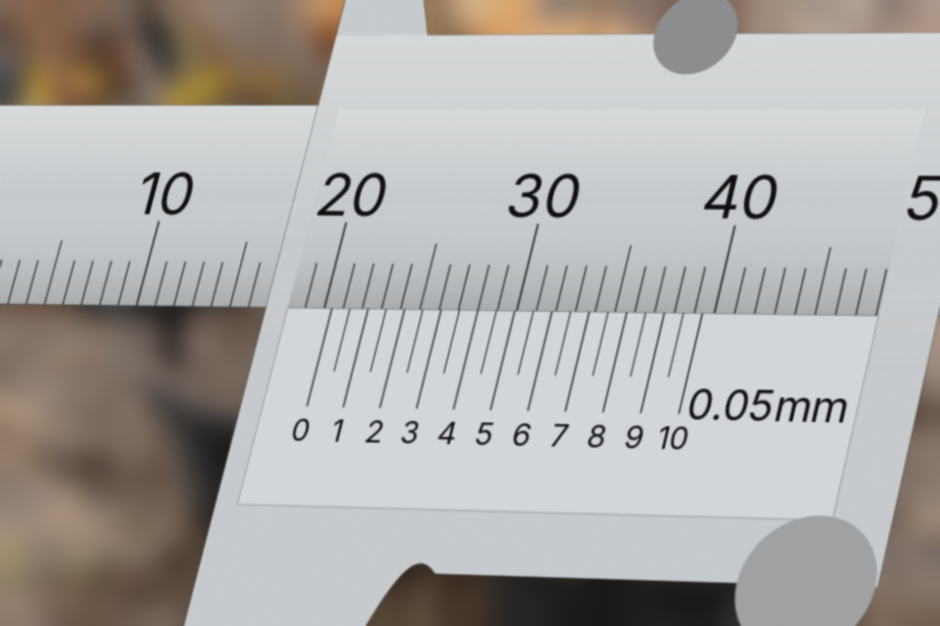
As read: **20.4** mm
